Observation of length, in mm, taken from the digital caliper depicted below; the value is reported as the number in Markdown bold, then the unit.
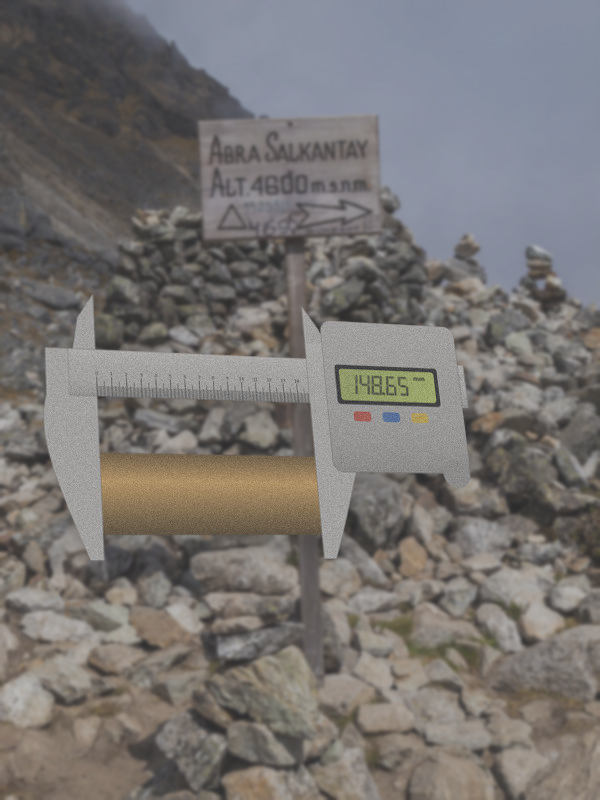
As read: **148.65** mm
